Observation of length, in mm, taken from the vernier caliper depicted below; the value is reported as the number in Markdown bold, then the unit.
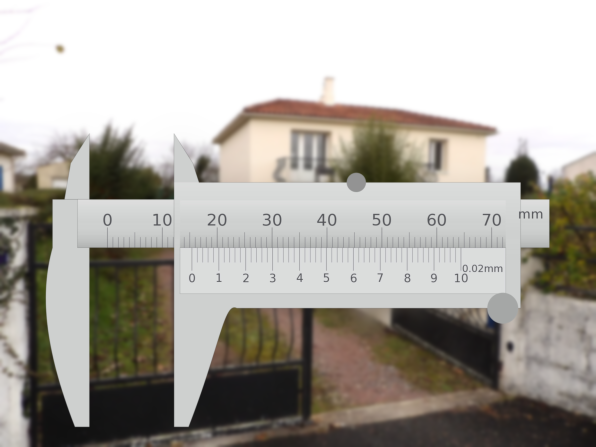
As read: **15.4** mm
